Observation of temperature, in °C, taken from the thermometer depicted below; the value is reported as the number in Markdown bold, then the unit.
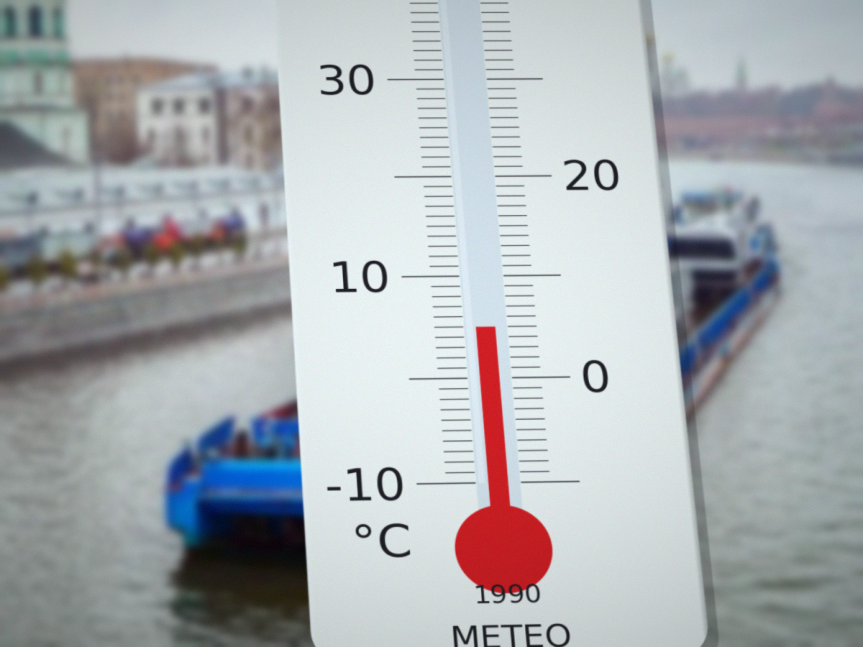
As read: **5** °C
